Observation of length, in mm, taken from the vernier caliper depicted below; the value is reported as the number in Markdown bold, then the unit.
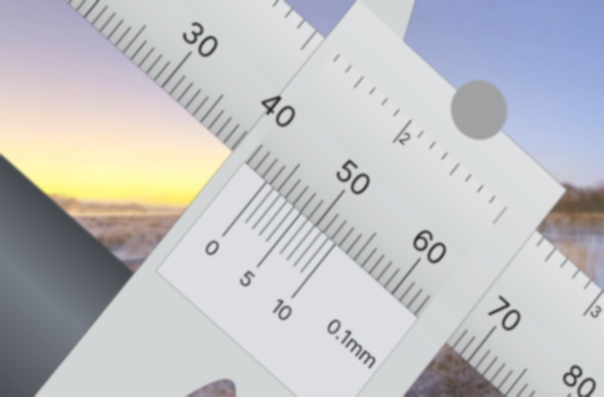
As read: **43.6** mm
